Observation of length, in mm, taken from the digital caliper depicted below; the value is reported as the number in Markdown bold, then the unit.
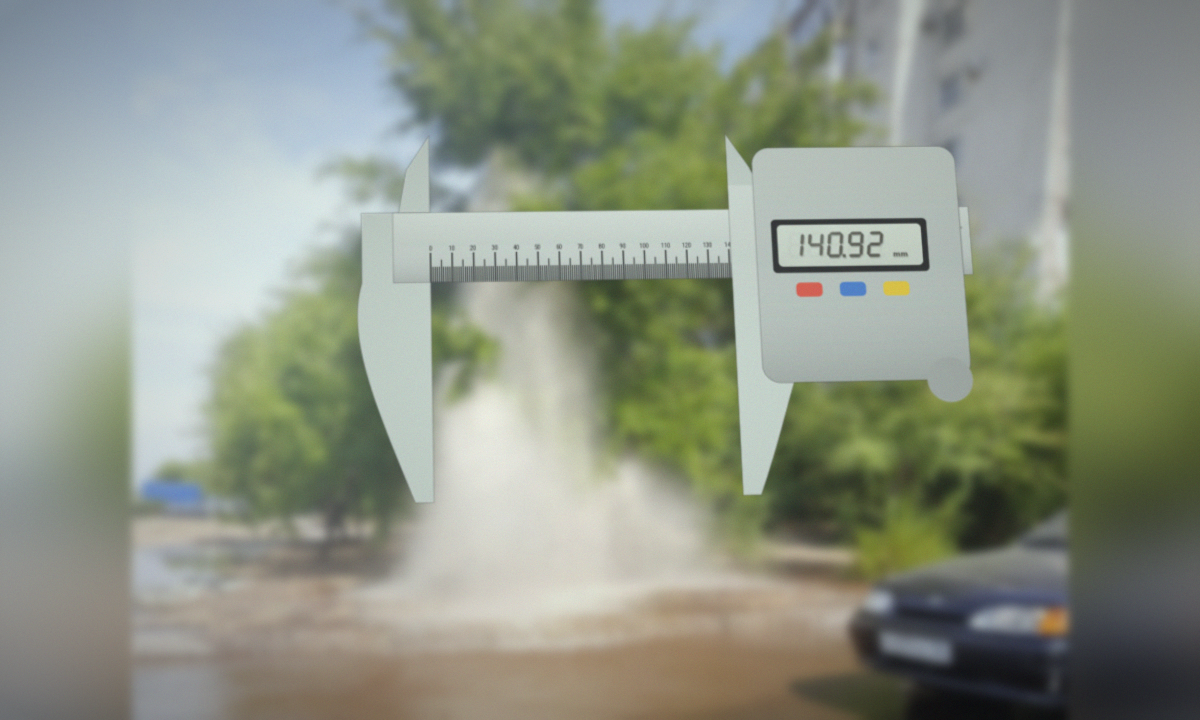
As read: **140.92** mm
